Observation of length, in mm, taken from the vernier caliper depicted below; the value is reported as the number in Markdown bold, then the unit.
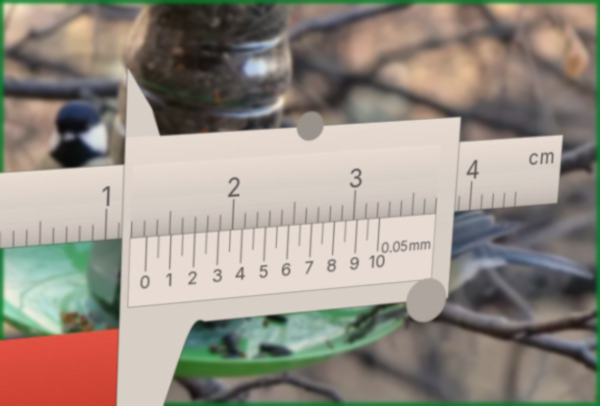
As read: **13.2** mm
